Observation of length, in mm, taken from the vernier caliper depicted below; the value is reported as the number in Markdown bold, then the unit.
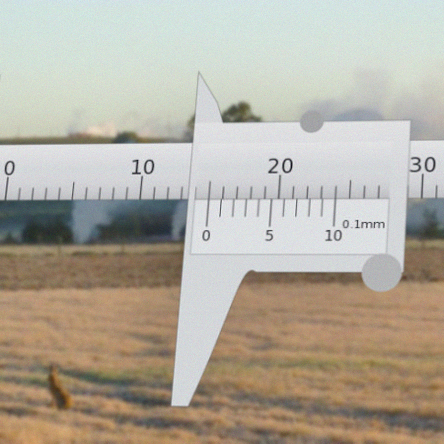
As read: **15.0** mm
